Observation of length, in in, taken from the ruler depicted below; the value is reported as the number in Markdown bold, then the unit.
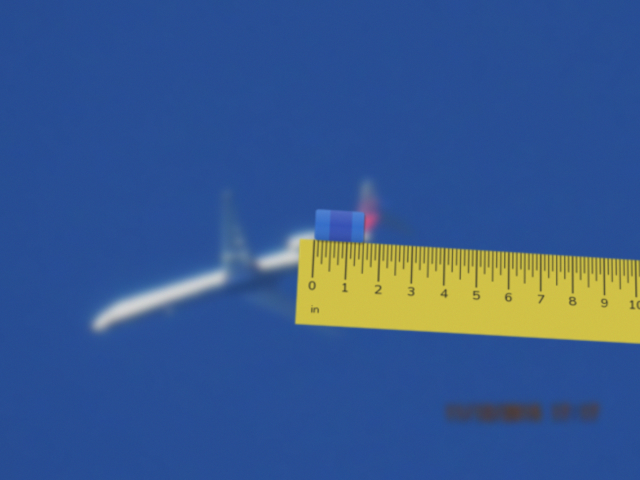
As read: **1.5** in
